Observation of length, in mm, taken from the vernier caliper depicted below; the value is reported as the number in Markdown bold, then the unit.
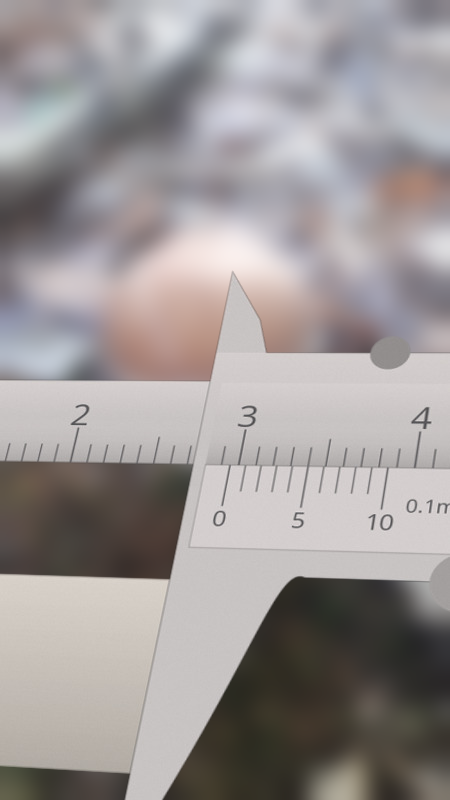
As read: **29.5** mm
